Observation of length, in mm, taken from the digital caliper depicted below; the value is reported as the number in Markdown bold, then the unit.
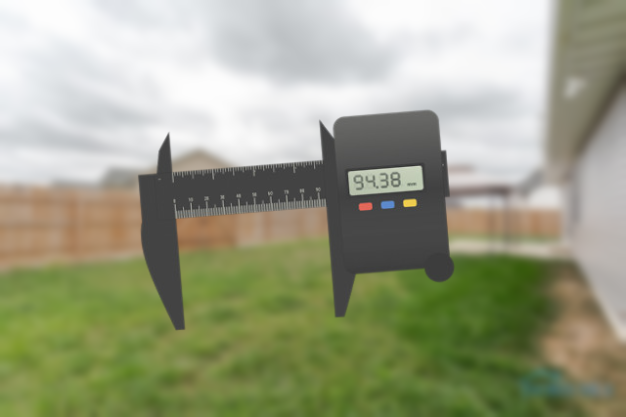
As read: **94.38** mm
